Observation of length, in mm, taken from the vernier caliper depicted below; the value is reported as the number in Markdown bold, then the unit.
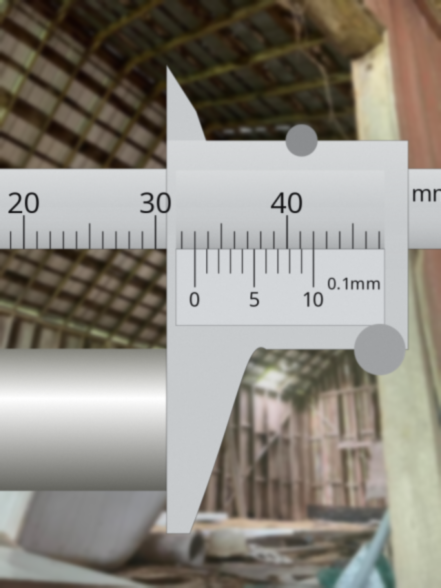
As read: **33.0** mm
